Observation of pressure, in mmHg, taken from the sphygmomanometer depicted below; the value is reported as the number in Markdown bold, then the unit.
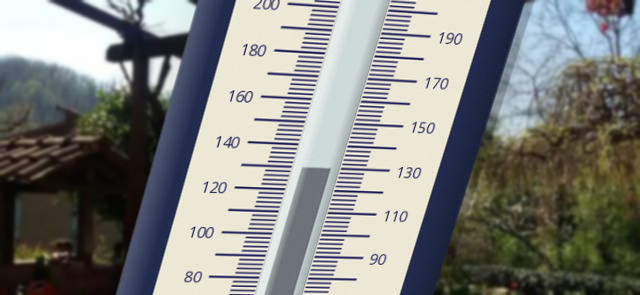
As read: **130** mmHg
